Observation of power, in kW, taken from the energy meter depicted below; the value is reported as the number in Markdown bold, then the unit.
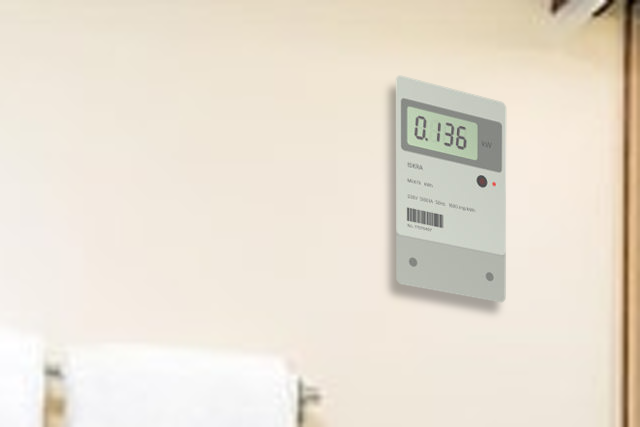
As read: **0.136** kW
